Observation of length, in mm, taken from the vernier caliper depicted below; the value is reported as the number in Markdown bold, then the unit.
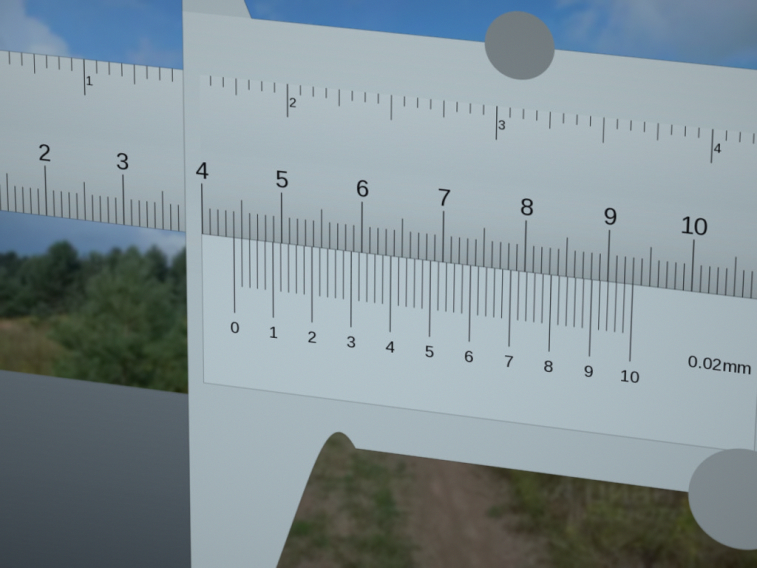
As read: **44.0** mm
